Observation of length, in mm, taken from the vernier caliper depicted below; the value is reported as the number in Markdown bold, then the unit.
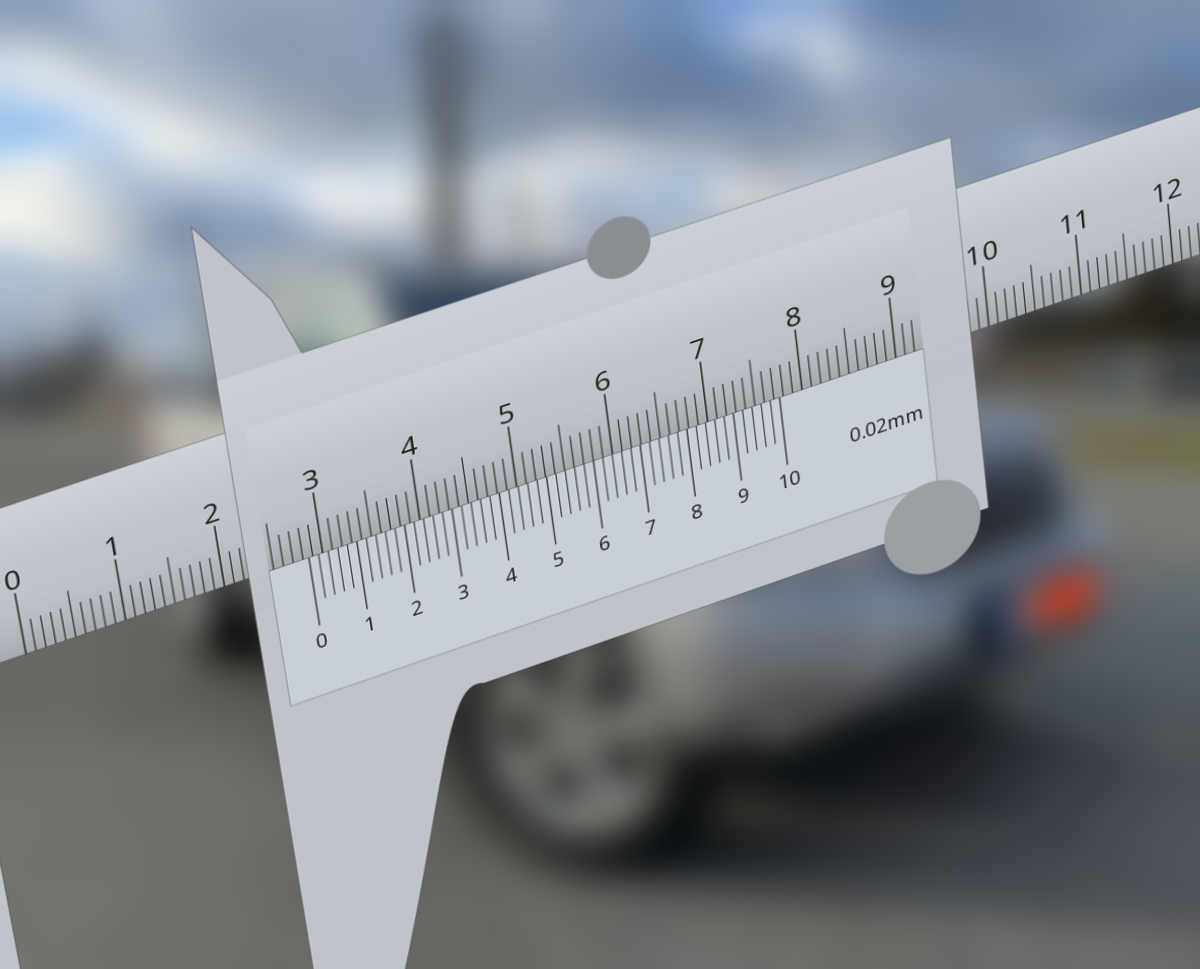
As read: **28.6** mm
